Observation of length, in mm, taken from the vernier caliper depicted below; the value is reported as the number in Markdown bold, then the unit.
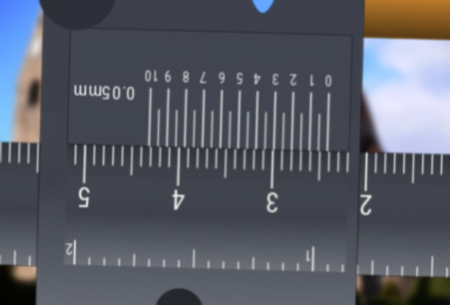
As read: **24.2** mm
